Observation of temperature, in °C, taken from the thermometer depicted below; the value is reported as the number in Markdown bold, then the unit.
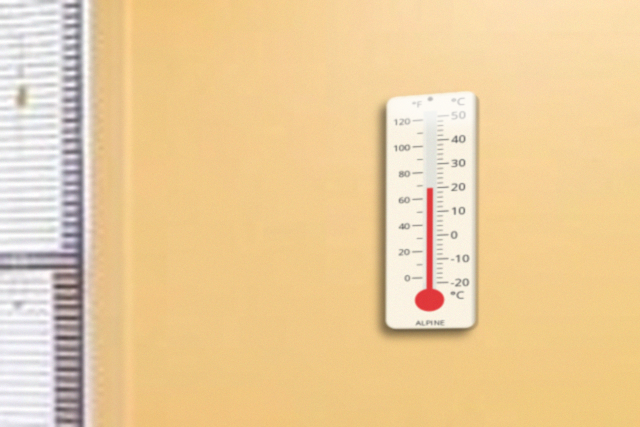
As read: **20** °C
